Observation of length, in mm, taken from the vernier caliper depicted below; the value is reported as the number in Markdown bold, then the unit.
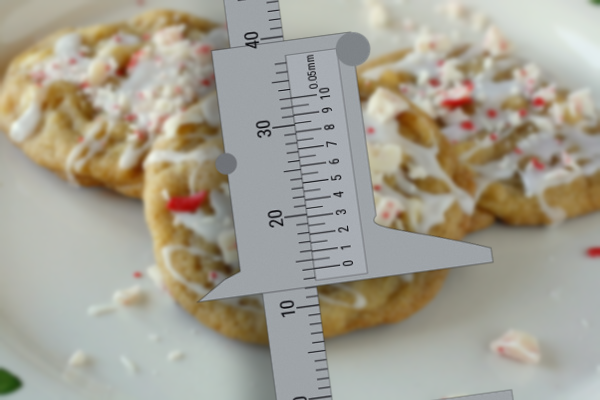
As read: **14.0** mm
